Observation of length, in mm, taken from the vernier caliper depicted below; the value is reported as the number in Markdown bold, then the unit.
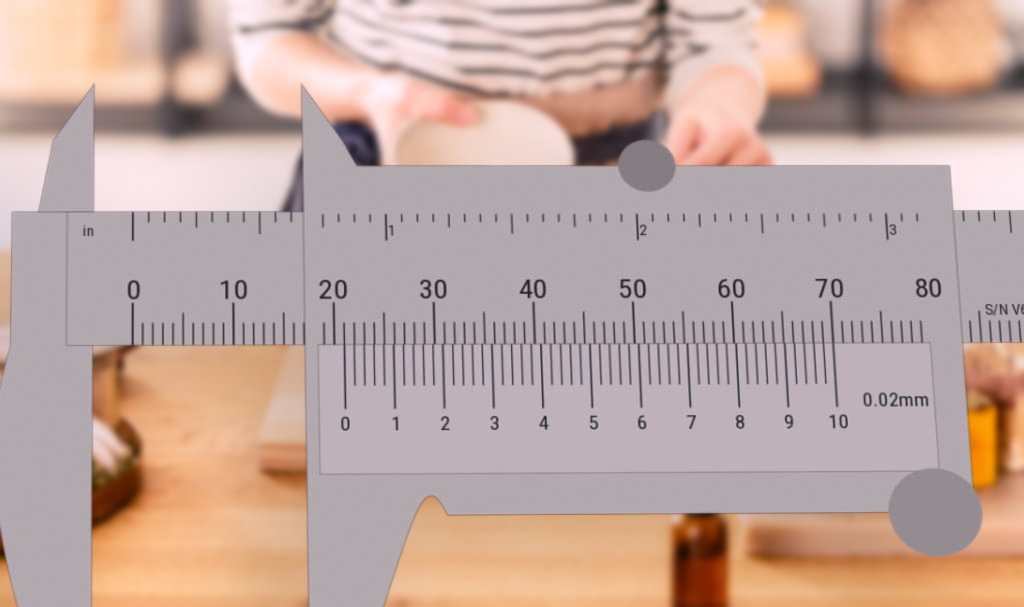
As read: **21.0** mm
